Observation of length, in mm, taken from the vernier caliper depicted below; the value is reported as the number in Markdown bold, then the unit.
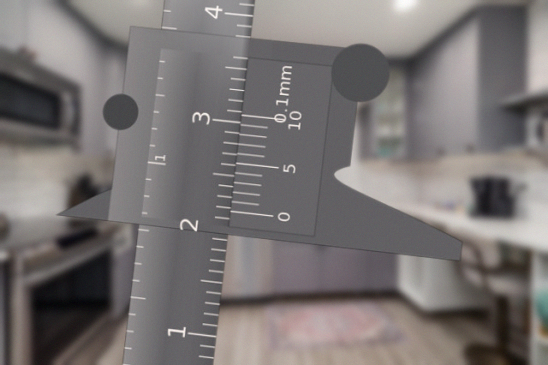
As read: **21.7** mm
